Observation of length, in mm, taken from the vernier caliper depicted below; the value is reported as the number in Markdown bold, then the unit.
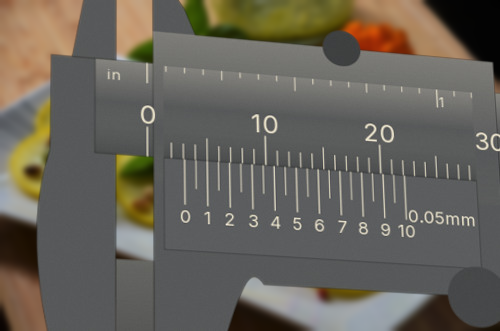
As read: **3.1** mm
